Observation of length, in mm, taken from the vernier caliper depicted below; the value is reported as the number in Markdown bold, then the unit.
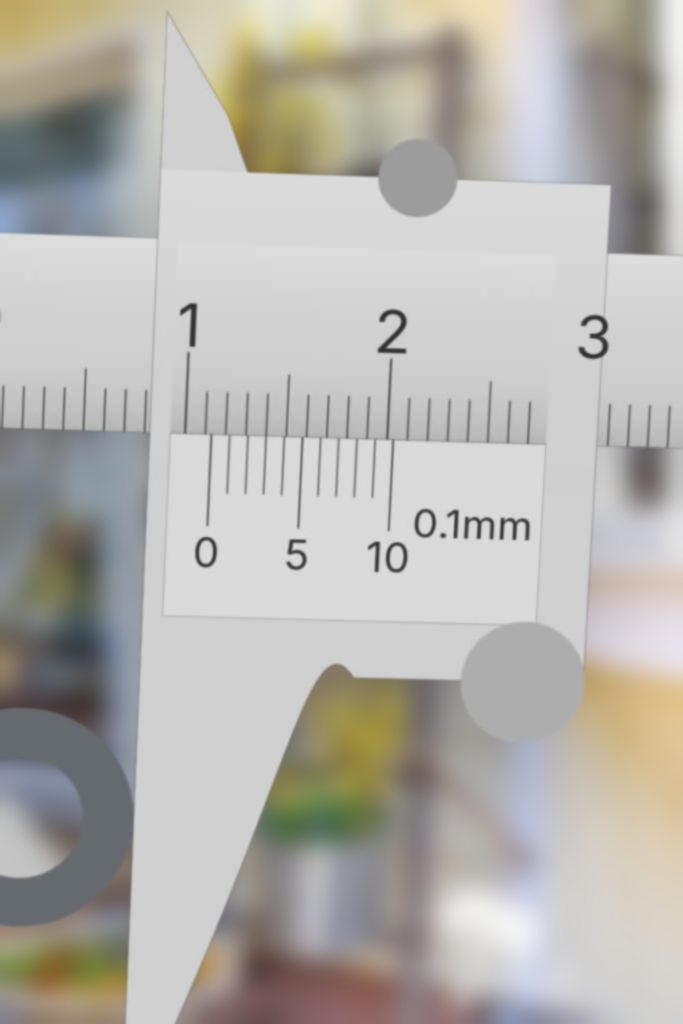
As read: **11.3** mm
